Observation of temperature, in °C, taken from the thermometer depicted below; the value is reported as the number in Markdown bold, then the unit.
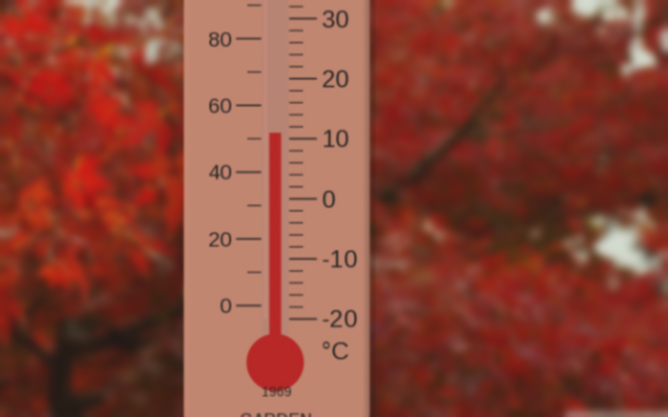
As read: **11** °C
